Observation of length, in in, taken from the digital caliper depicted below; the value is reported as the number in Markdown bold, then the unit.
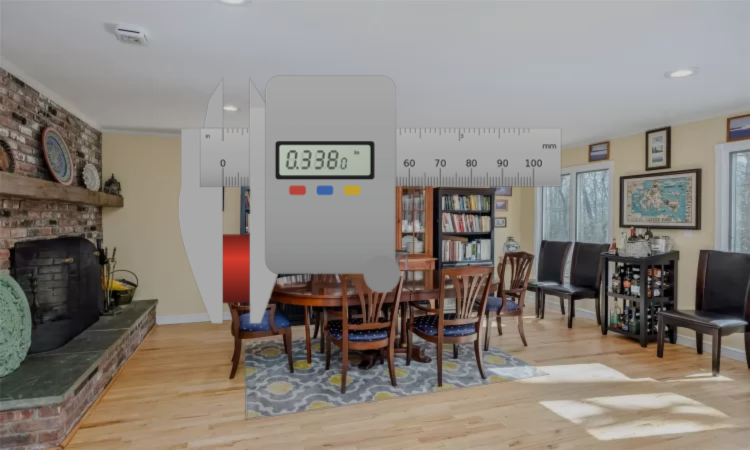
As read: **0.3380** in
